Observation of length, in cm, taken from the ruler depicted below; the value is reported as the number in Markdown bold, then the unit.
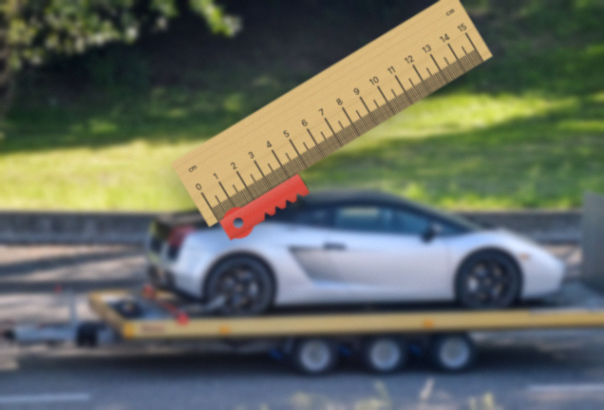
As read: **4.5** cm
